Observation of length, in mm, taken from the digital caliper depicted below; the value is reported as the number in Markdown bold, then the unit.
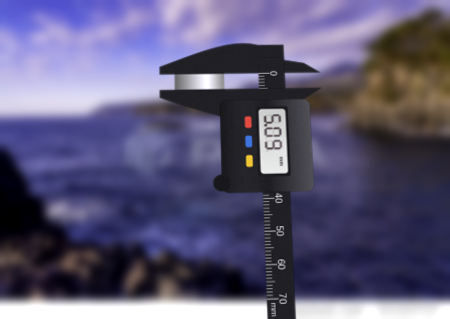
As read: **5.09** mm
